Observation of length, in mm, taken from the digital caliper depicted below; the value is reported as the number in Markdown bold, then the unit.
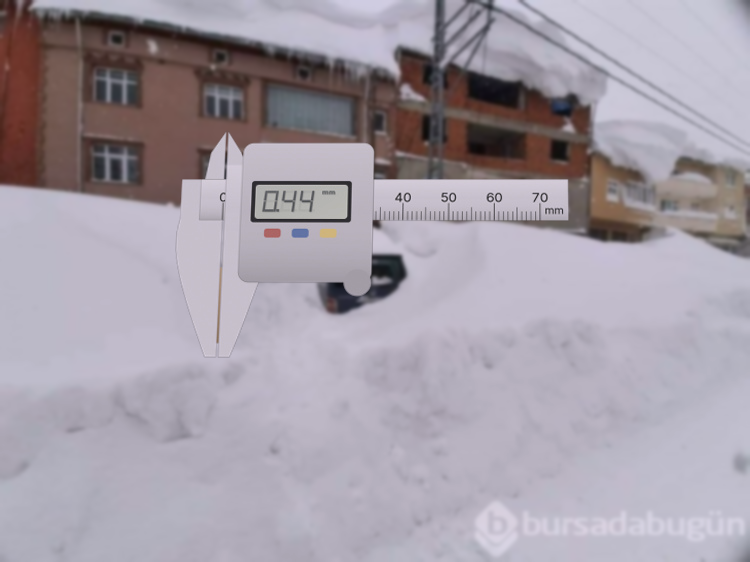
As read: **0.44** mm
